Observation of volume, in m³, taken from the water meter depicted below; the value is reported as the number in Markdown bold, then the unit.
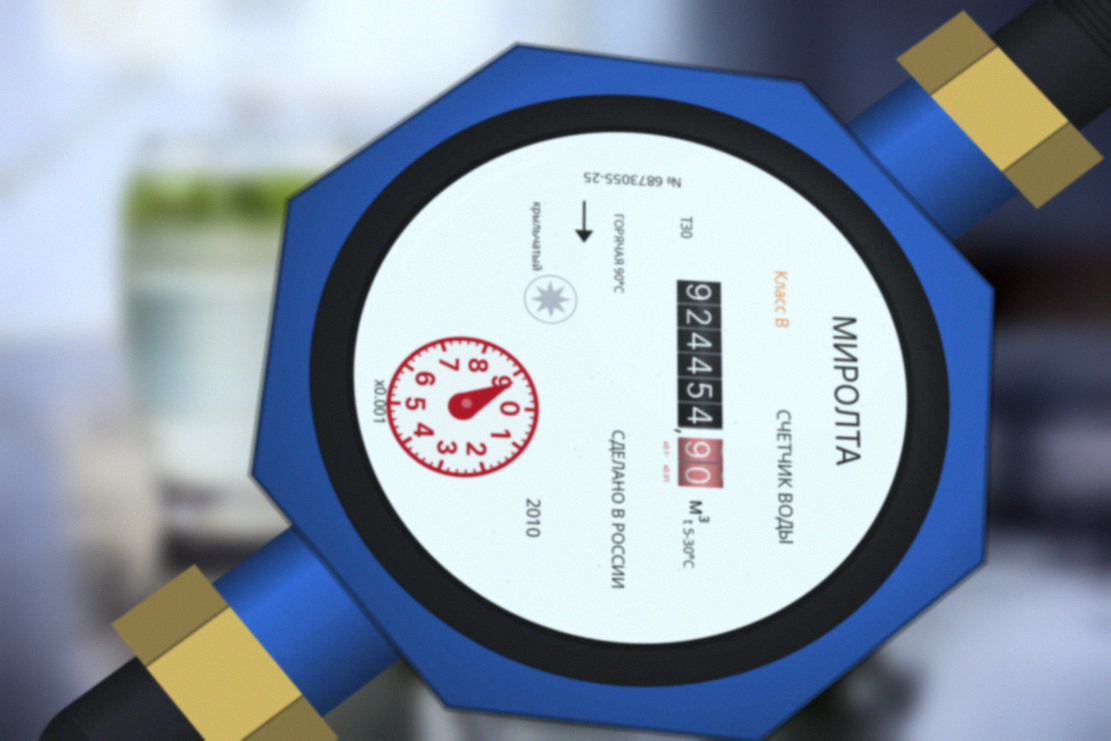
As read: **924454.899** m³
